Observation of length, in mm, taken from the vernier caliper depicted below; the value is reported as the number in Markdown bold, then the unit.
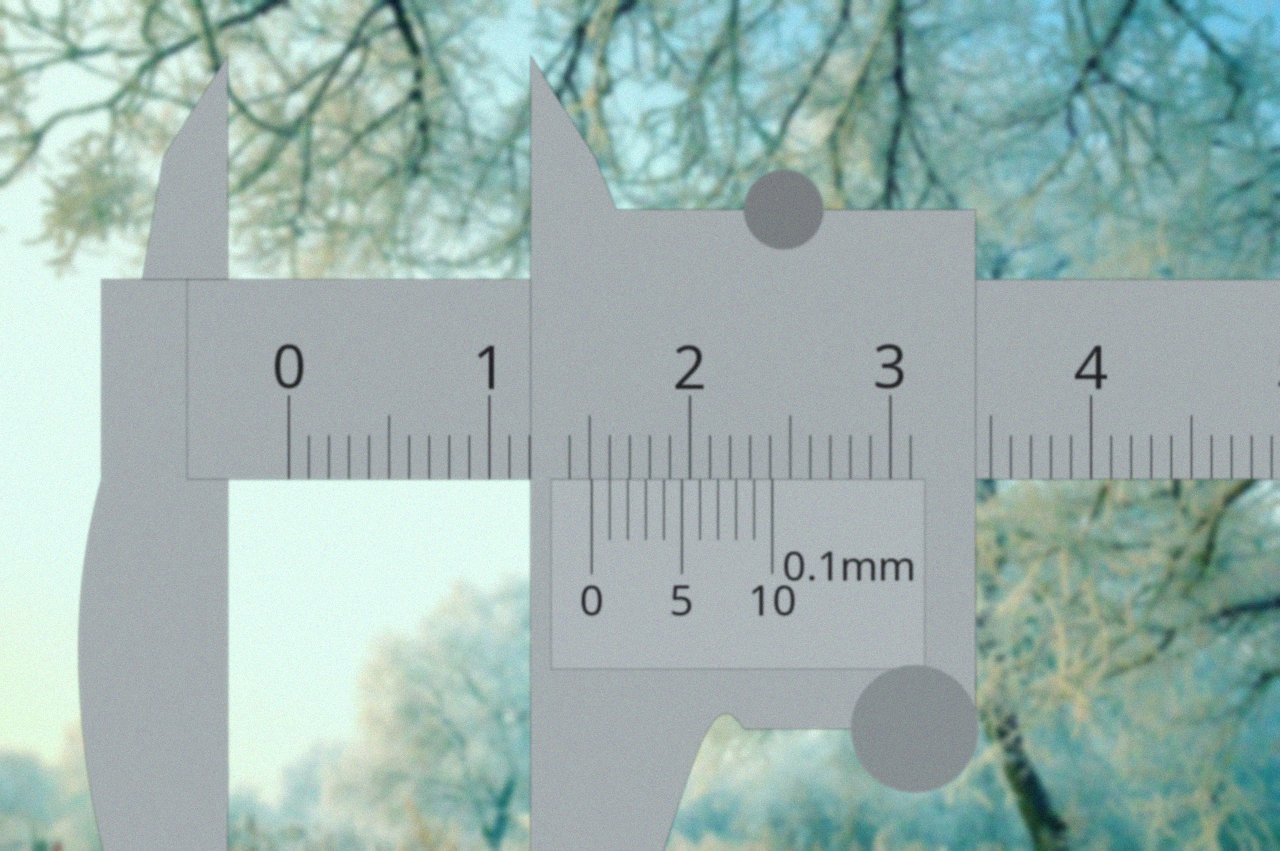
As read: **15.1** mm
